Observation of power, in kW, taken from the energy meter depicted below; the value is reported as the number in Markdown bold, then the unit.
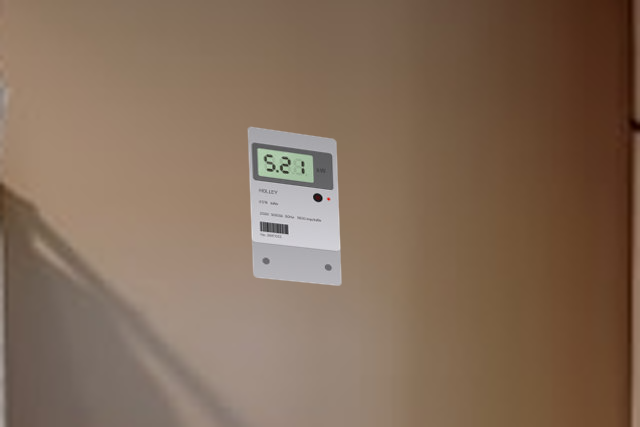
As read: **5.21** kW
